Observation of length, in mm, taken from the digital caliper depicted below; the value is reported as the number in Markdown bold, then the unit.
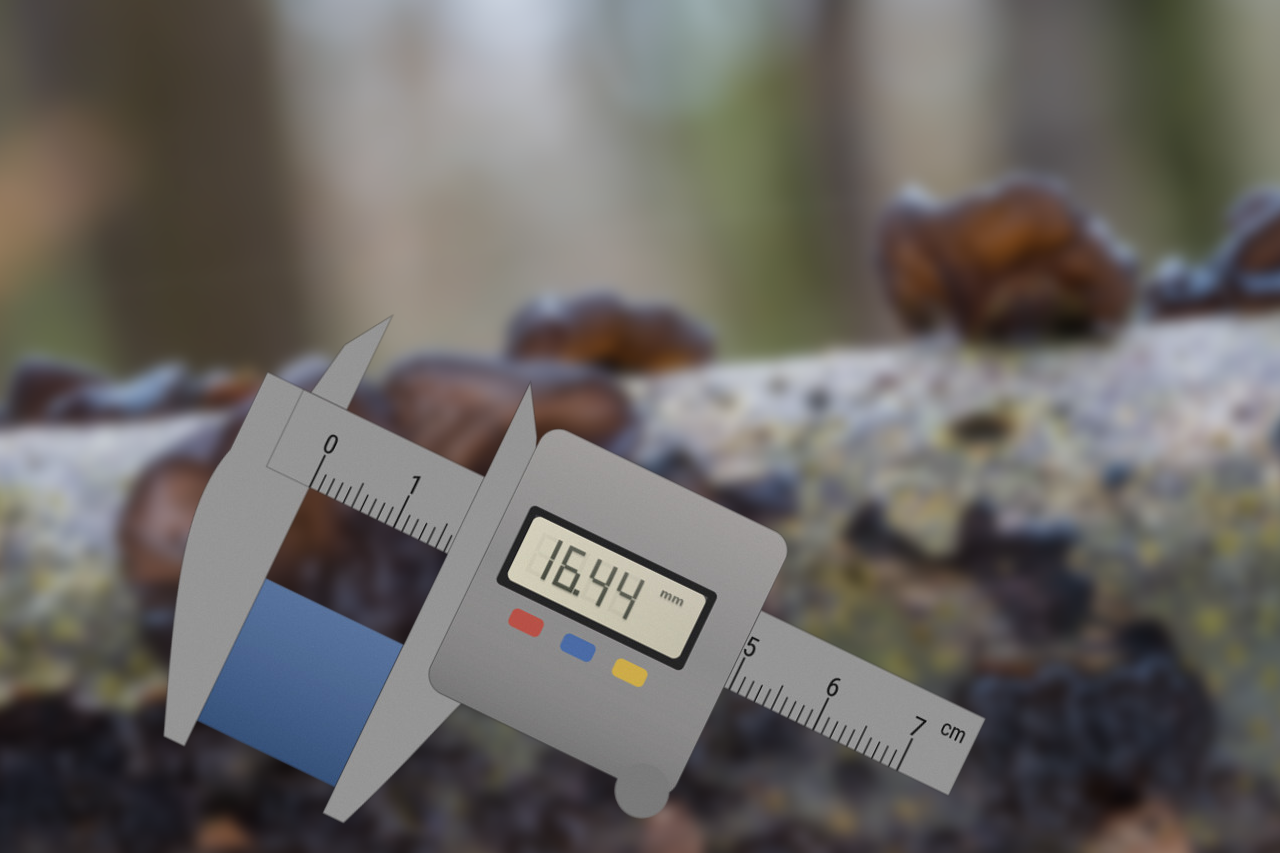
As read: **16.44** mm
